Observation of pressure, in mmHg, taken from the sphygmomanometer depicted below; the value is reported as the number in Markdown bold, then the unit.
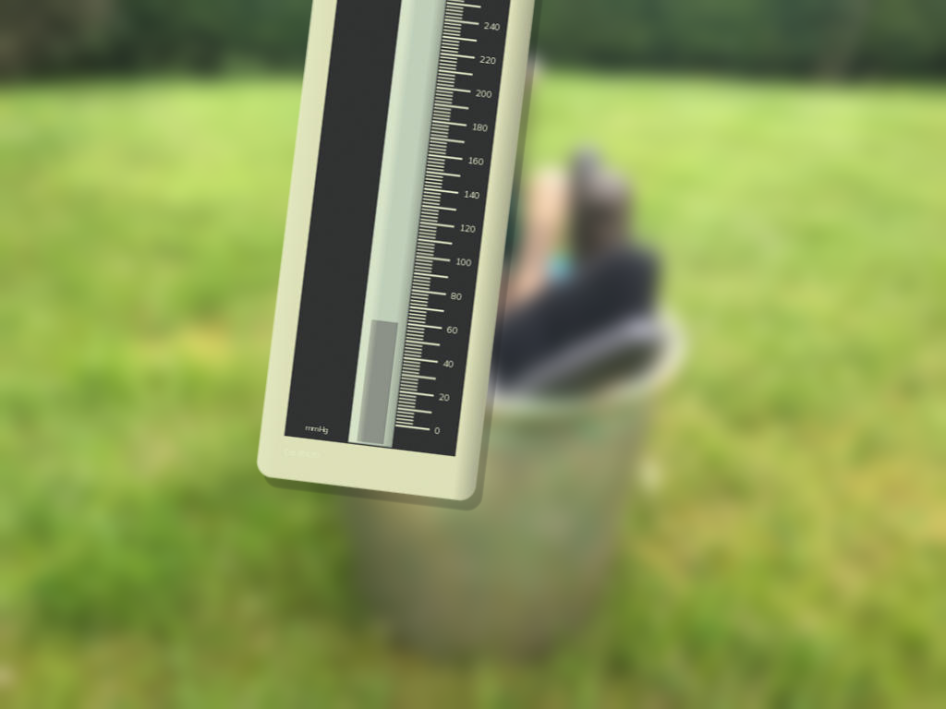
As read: **60** mmHg
